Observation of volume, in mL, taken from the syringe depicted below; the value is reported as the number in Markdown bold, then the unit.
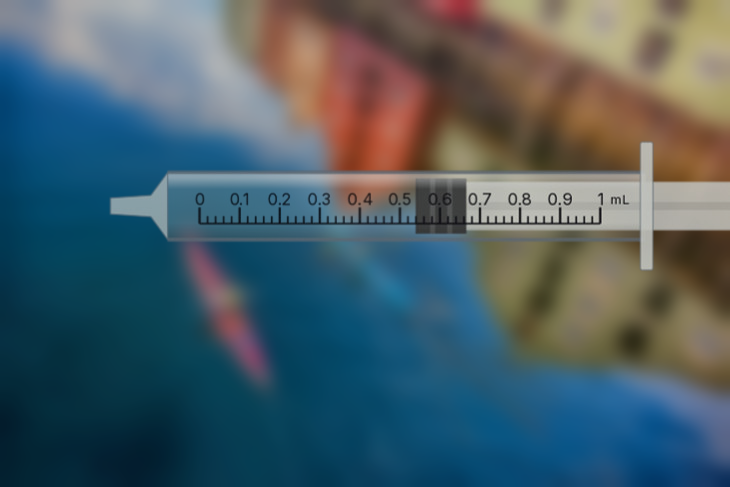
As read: **0.54** mL
